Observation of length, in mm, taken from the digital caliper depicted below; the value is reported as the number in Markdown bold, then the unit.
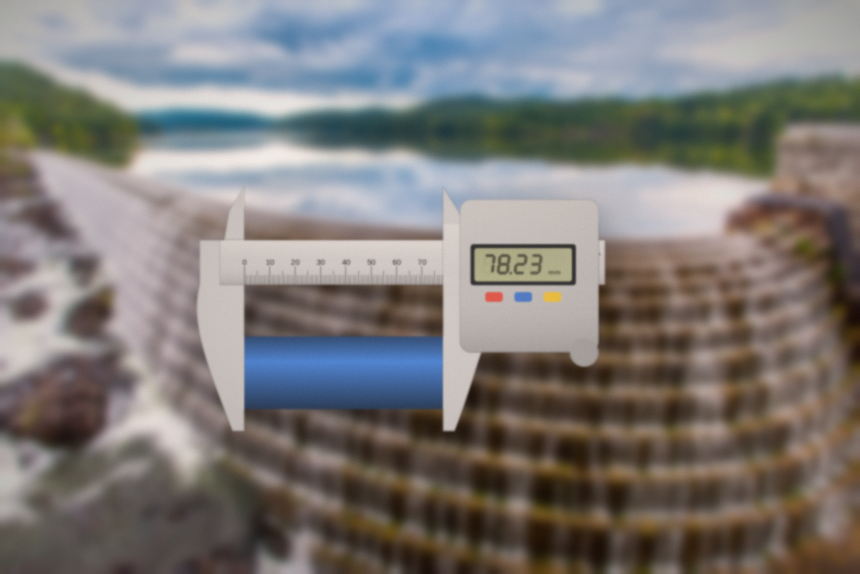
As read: **78.23** mm
